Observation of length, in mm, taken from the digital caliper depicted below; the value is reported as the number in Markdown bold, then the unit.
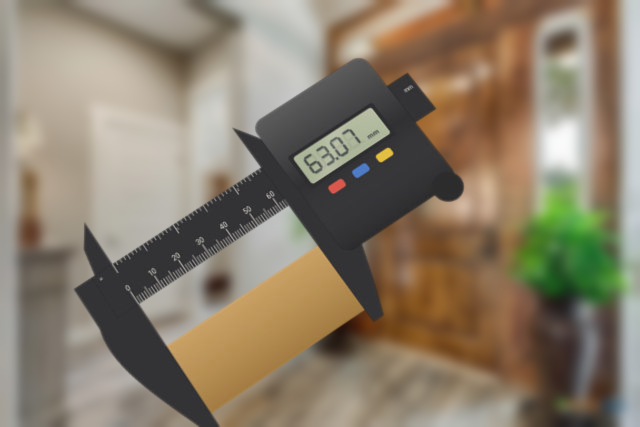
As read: **63.07** mm
